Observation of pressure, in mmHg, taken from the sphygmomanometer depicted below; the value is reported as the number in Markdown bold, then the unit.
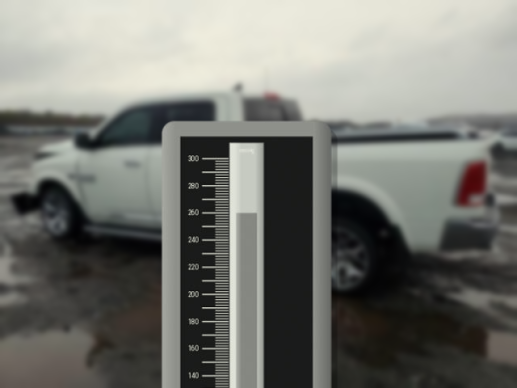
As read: **260** mmHg
